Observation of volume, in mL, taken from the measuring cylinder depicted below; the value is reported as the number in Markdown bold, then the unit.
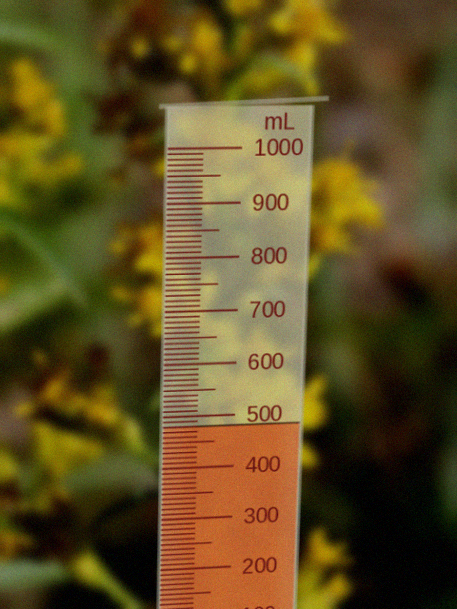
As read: **480** mL
